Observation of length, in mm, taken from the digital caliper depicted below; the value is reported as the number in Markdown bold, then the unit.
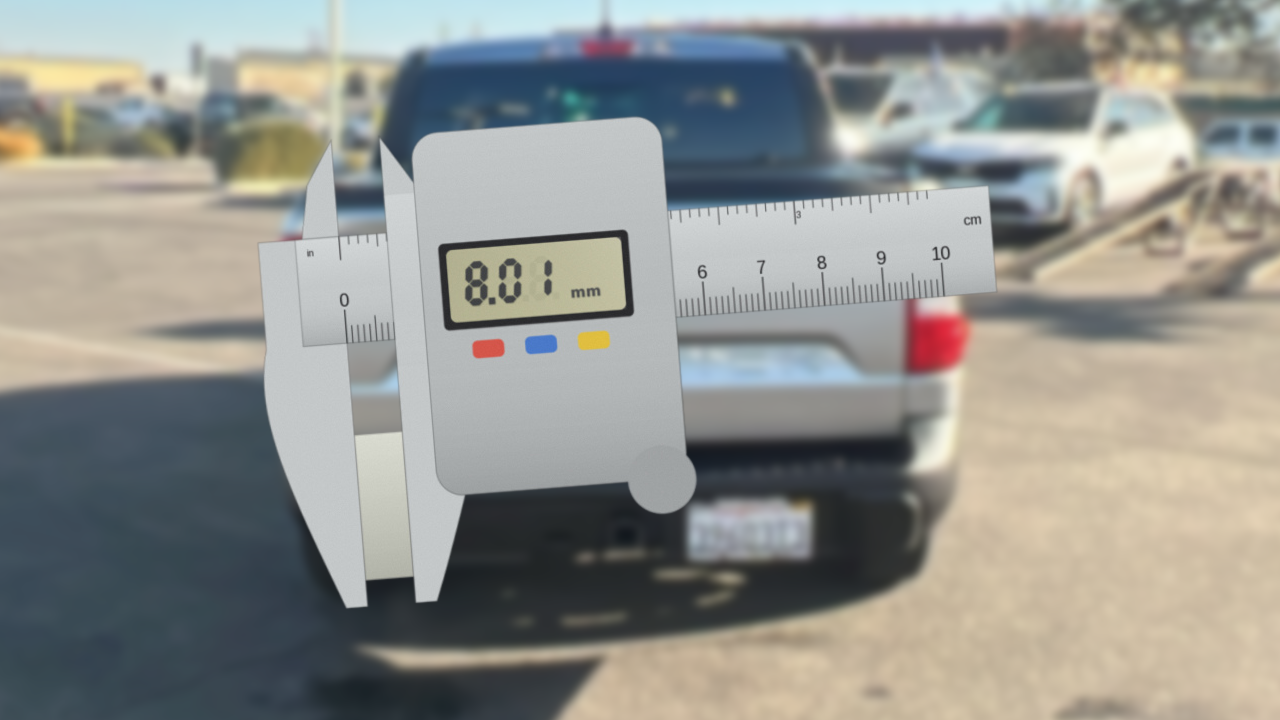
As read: **8.01** mm
